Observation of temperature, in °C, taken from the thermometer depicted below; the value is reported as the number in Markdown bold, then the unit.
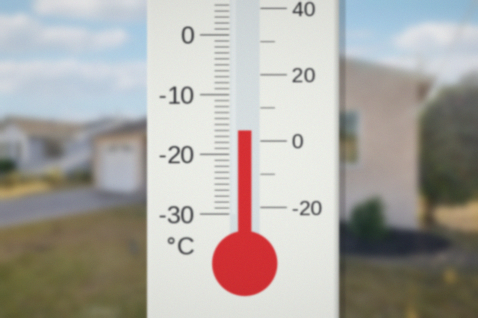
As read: **-16** °C
